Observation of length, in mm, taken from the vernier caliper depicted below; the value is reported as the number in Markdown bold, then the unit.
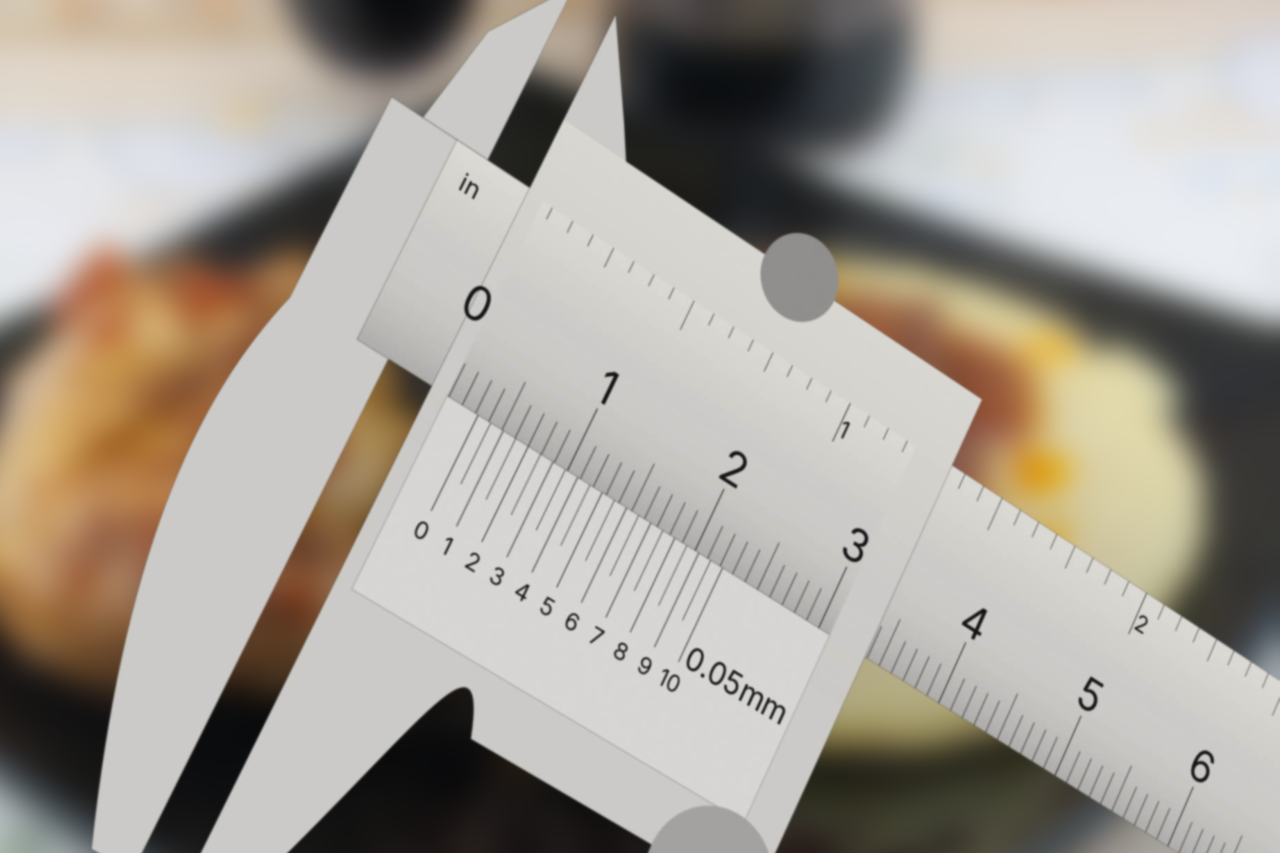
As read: **3.2** mm
